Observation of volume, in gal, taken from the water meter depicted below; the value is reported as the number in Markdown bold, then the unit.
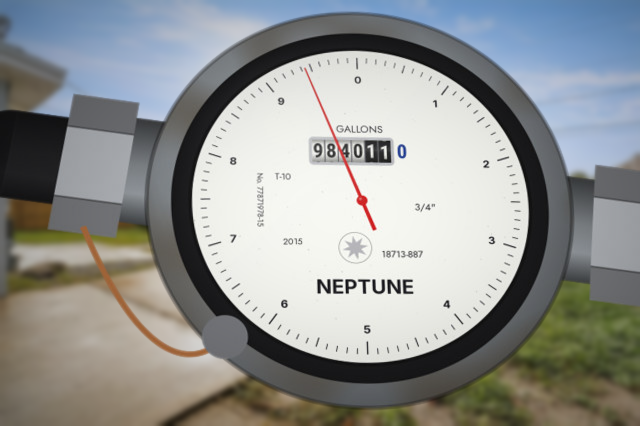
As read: **9840109.4** gal
